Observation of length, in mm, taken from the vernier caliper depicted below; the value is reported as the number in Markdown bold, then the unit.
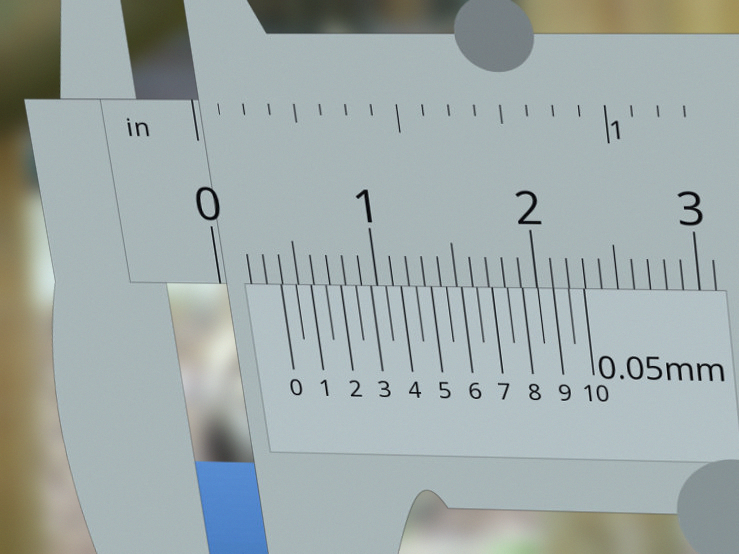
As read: **3.9** mm
